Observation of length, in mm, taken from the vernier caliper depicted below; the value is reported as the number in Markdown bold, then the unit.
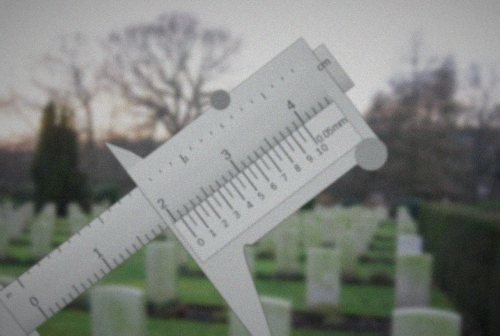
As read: **20.8** mm
